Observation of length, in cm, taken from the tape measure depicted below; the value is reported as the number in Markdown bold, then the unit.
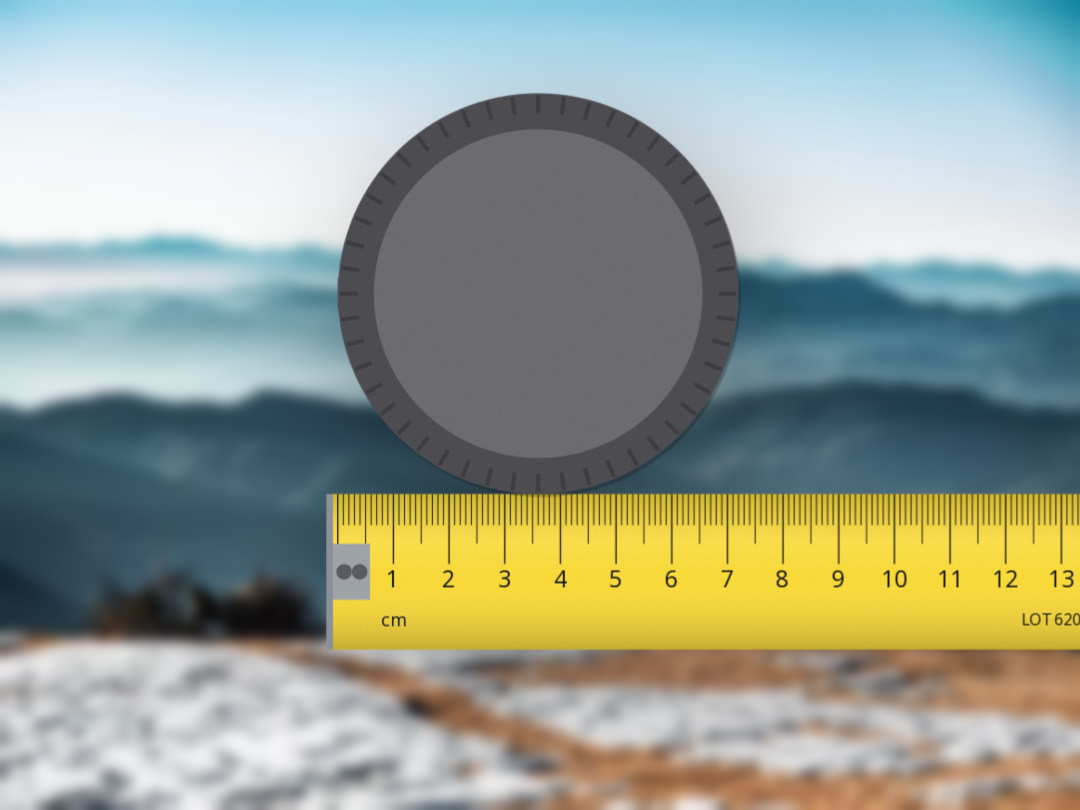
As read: **7.2** cm
